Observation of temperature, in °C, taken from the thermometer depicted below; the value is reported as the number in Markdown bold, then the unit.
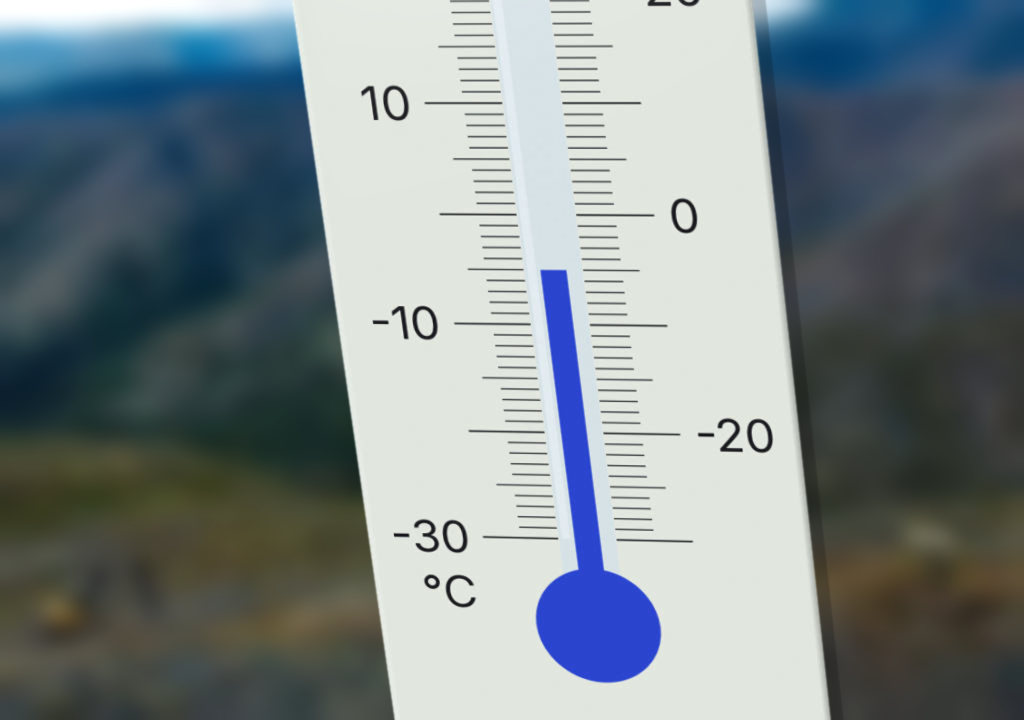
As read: **-5** °C
